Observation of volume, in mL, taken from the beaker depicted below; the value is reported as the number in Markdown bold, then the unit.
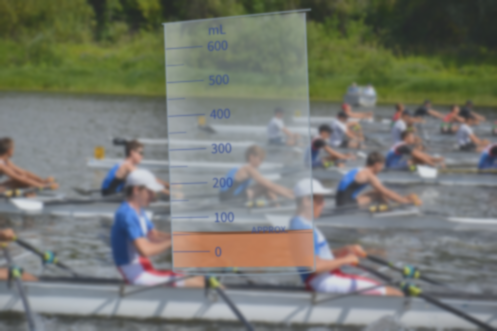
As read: **50** mL
